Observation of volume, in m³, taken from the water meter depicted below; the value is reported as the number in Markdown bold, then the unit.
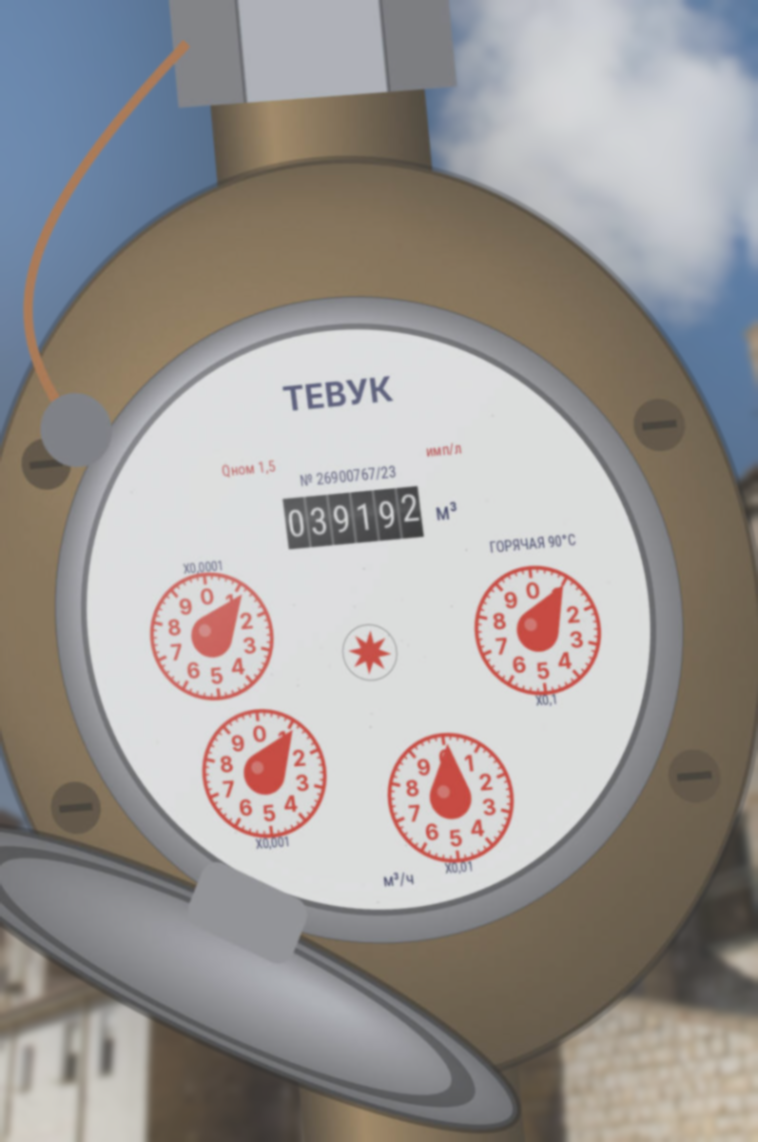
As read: **39192.1011** m³
